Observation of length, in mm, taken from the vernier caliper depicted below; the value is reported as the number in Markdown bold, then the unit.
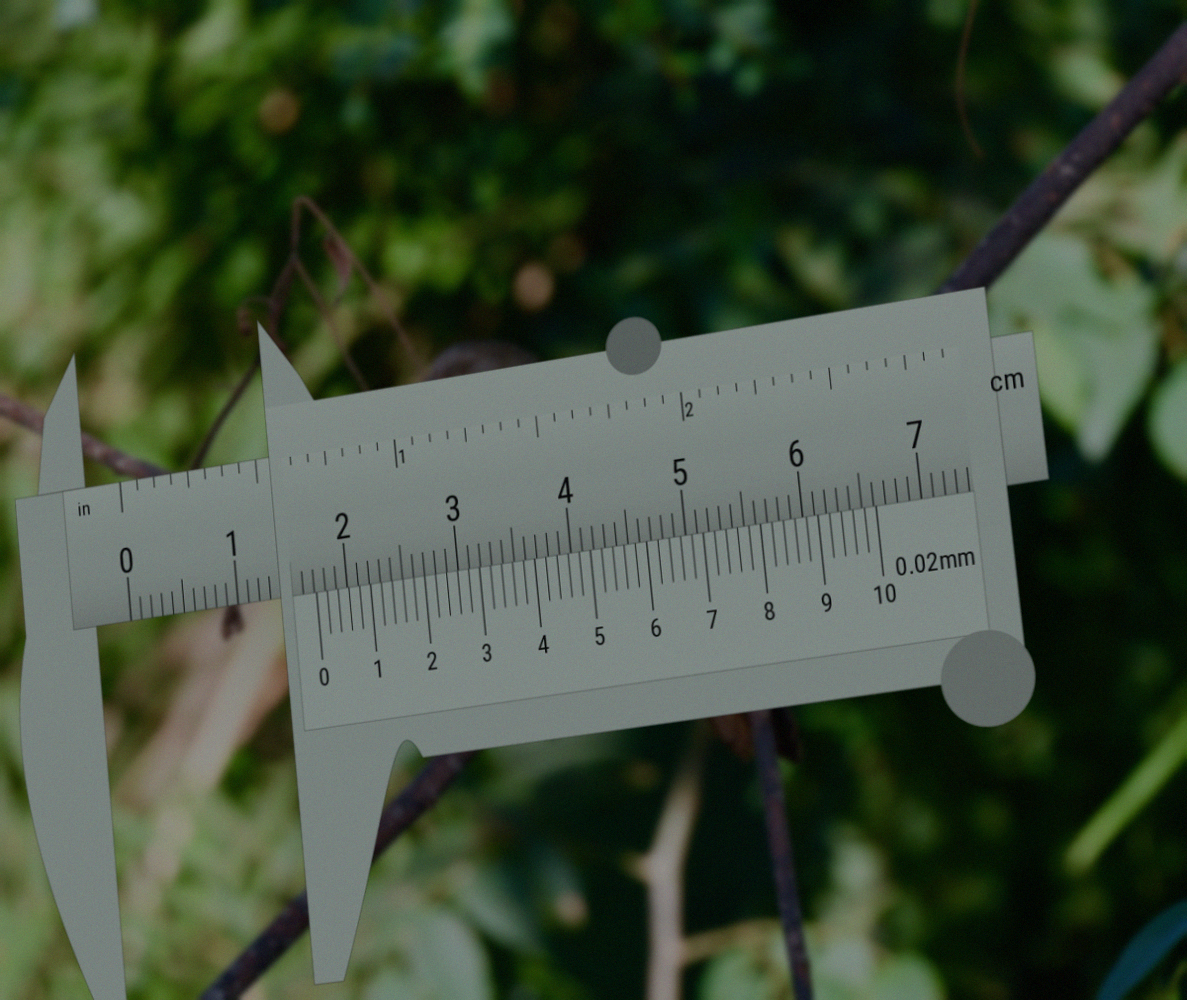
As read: **17.2** mm
